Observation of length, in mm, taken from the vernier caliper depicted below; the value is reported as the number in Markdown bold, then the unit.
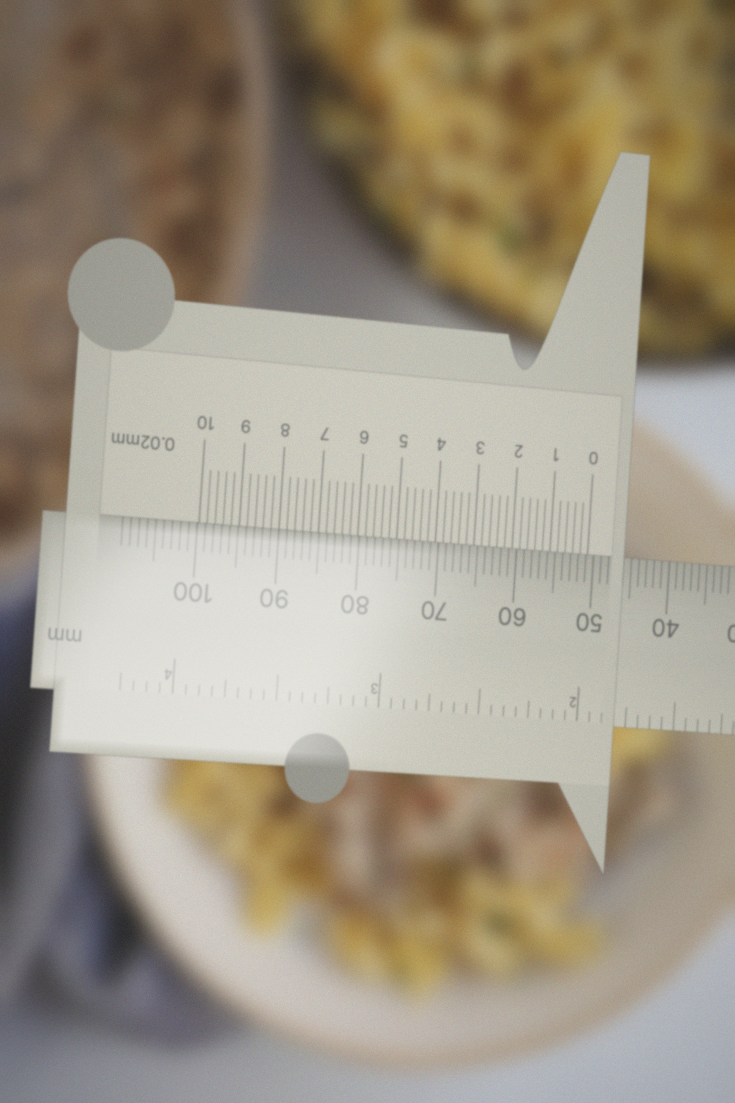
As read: **50.8** mm
